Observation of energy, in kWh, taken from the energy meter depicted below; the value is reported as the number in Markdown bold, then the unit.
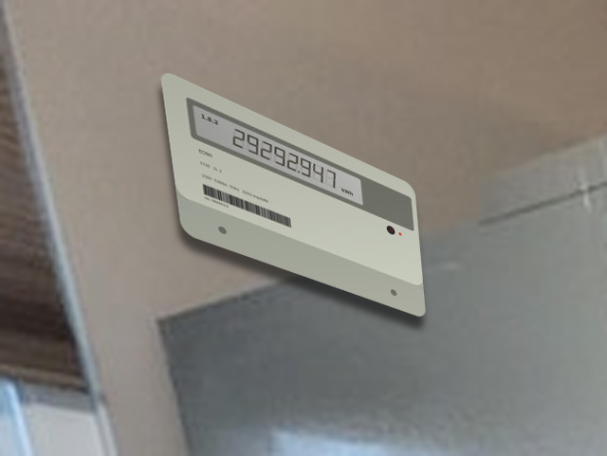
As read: **29292.947** kWh
